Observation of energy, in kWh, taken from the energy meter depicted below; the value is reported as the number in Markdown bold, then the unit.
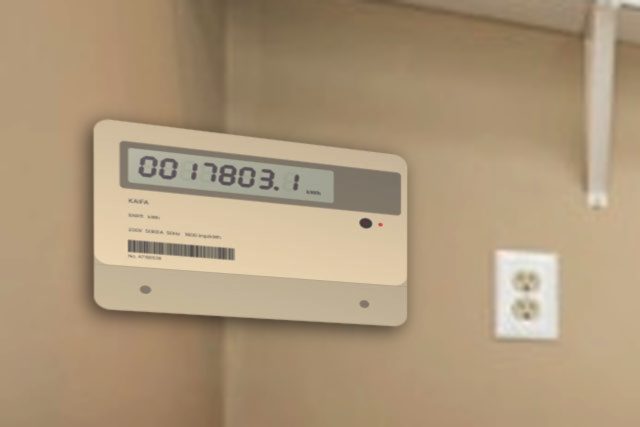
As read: **17803.1** kWh
